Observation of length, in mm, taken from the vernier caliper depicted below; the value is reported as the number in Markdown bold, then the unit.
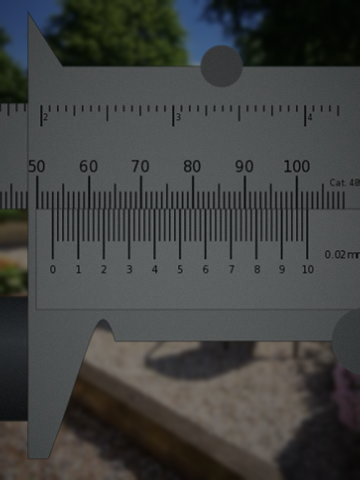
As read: **53.0** mm
